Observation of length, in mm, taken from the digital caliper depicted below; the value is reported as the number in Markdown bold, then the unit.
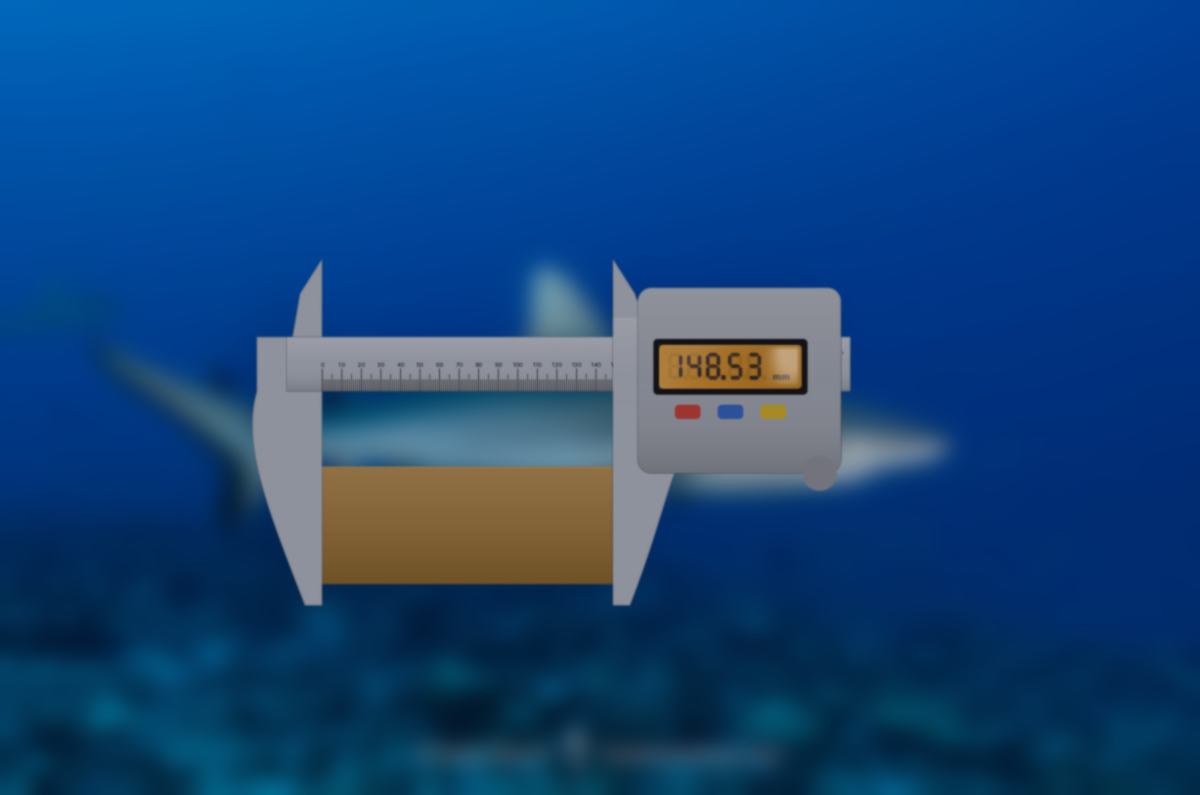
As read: **148.53** mm
